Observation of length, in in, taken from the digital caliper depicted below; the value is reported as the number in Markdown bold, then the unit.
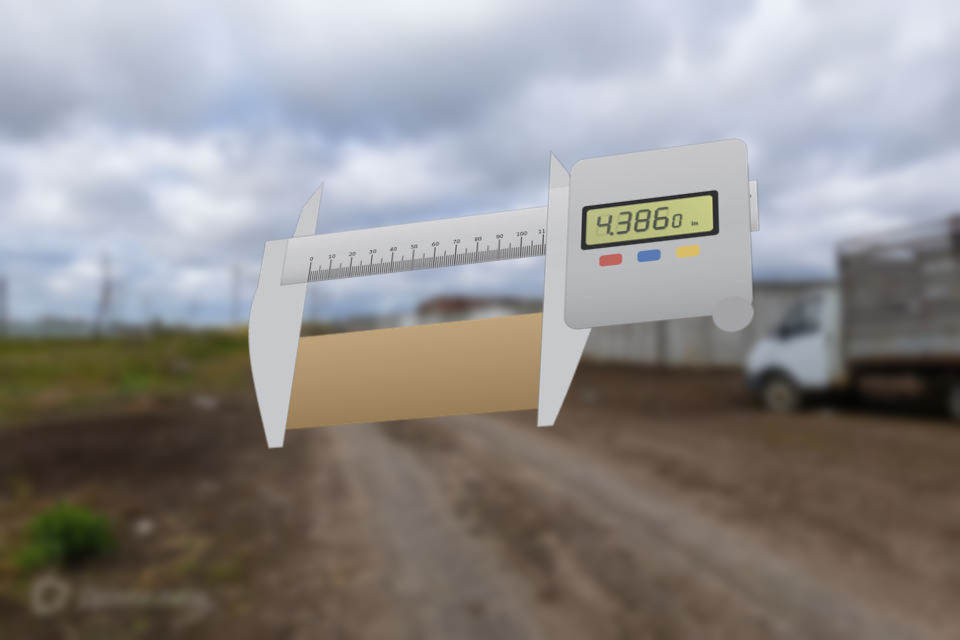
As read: **4.3860** in
